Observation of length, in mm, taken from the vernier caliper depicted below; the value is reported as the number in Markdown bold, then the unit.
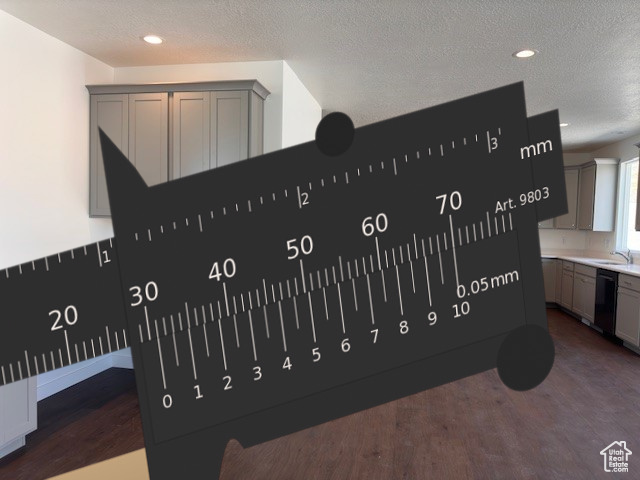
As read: **31.0** mm
